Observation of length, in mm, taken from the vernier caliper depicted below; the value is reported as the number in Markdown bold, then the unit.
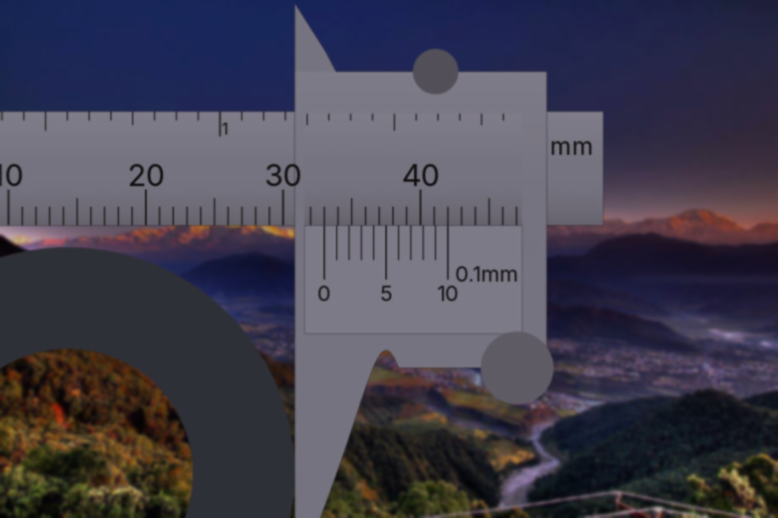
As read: **33.0** mm
